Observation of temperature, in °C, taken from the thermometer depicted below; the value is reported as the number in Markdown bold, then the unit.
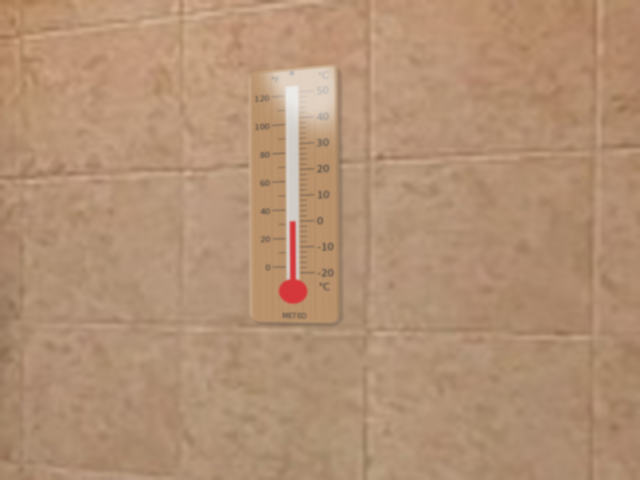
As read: **0** °C
